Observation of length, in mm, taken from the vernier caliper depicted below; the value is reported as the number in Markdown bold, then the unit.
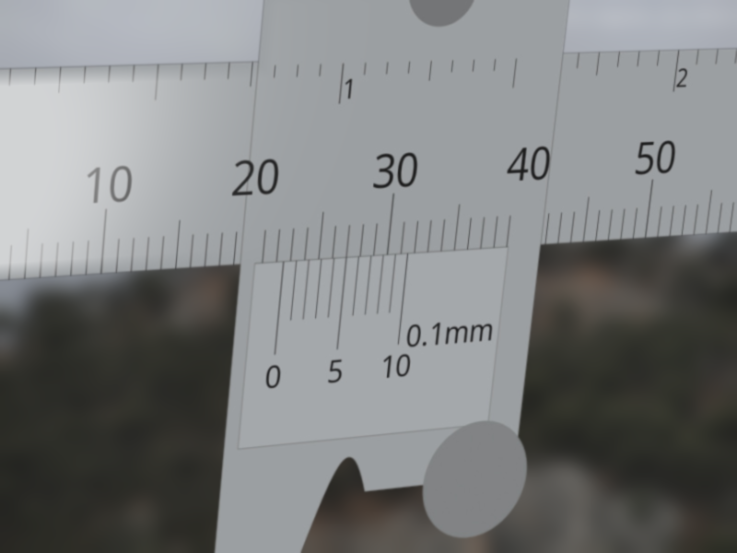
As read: **22.5** mm
